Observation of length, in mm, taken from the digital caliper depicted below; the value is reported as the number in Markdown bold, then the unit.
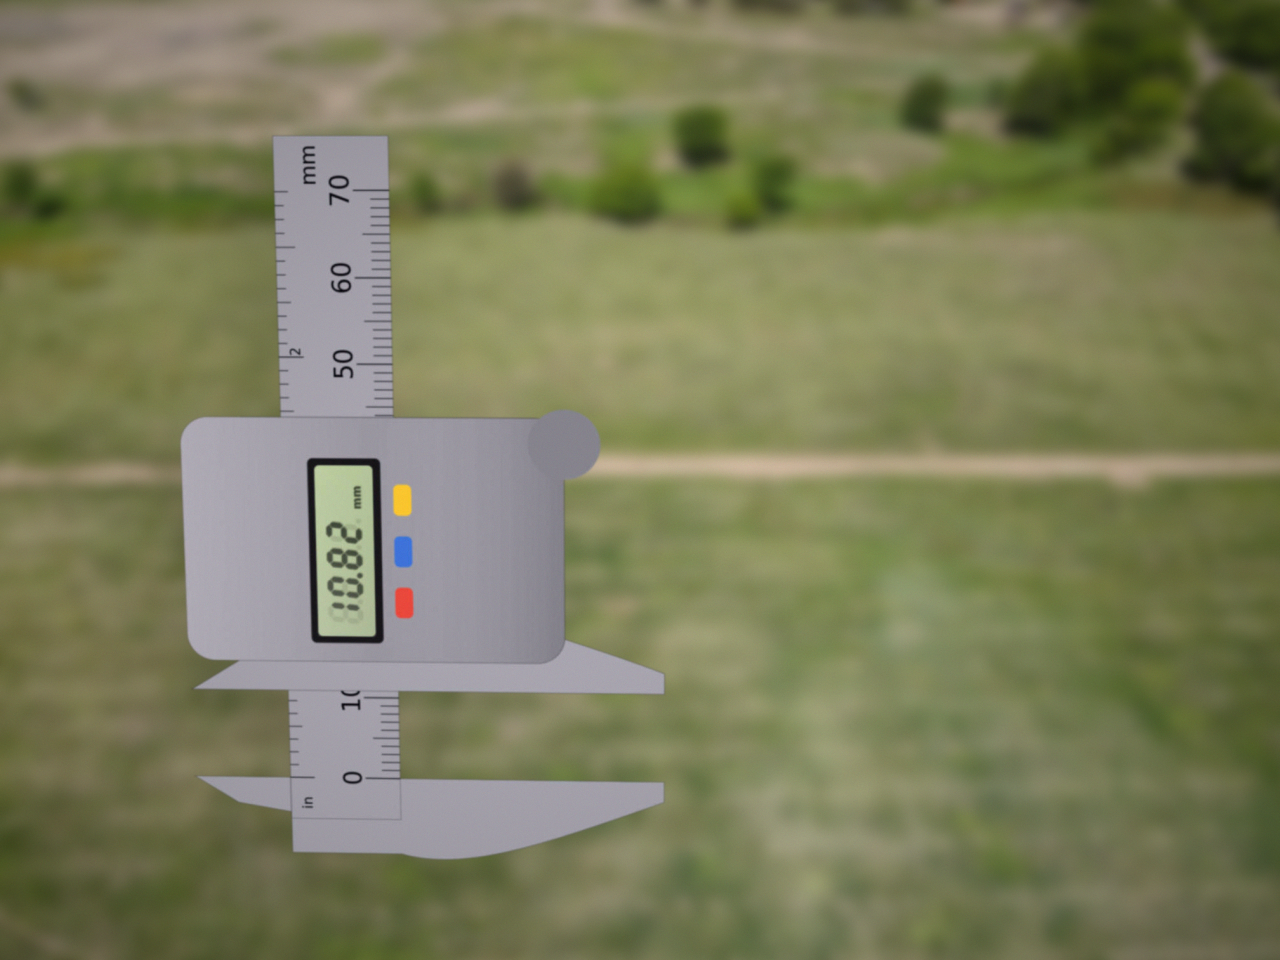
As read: **10.82** mm
